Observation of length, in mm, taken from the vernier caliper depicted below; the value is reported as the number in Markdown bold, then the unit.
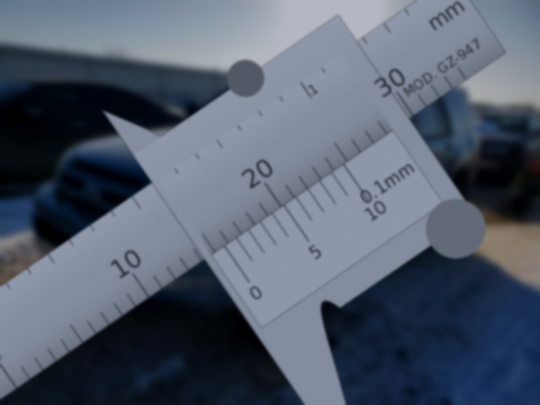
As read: **15.7** mm
